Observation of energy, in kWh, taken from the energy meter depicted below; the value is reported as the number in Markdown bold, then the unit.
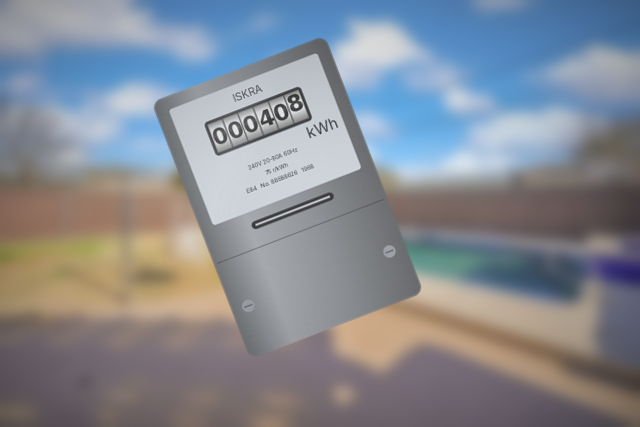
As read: **408** kWh
